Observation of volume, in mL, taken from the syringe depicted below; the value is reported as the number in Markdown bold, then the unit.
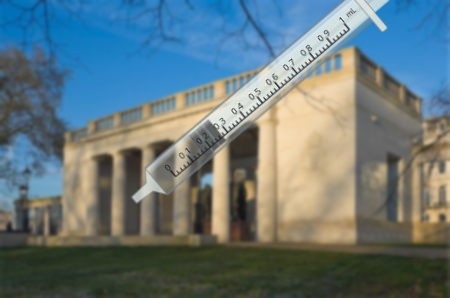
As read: **0.16** mL
